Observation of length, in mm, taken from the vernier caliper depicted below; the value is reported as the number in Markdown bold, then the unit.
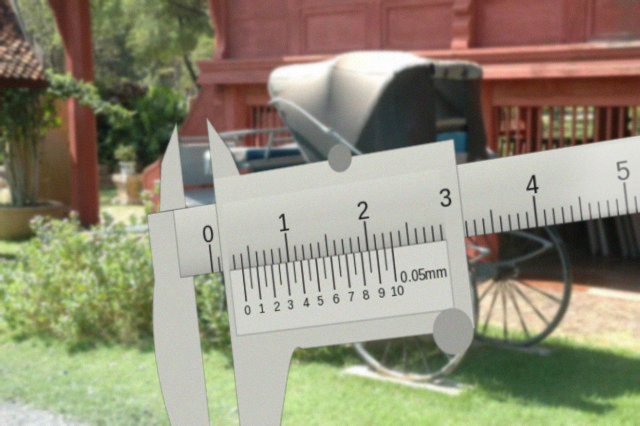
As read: **4.0** mm
